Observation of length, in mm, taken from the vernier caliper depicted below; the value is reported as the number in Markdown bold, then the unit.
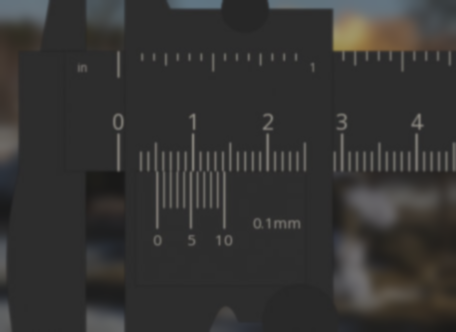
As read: **5.2** mm
